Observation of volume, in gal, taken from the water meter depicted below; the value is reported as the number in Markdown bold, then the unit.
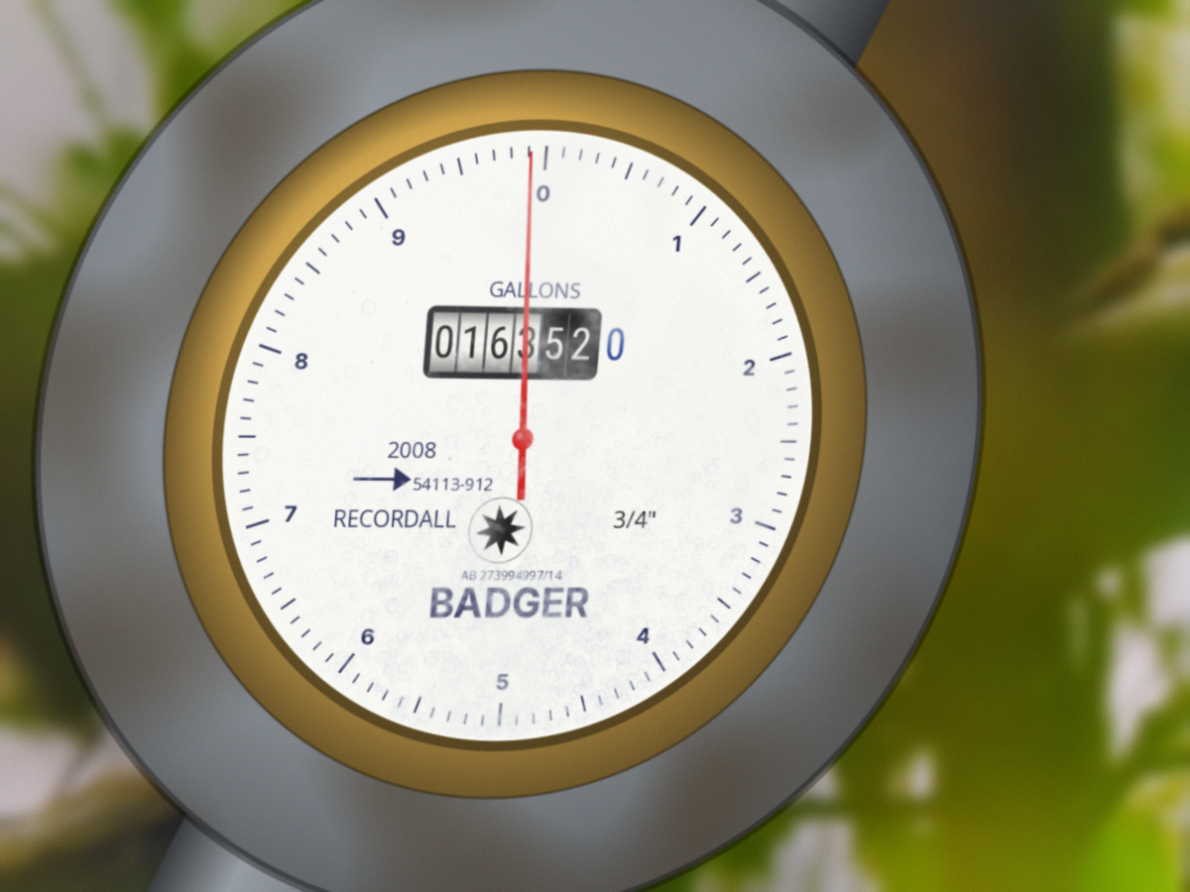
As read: **163519.9** gal
